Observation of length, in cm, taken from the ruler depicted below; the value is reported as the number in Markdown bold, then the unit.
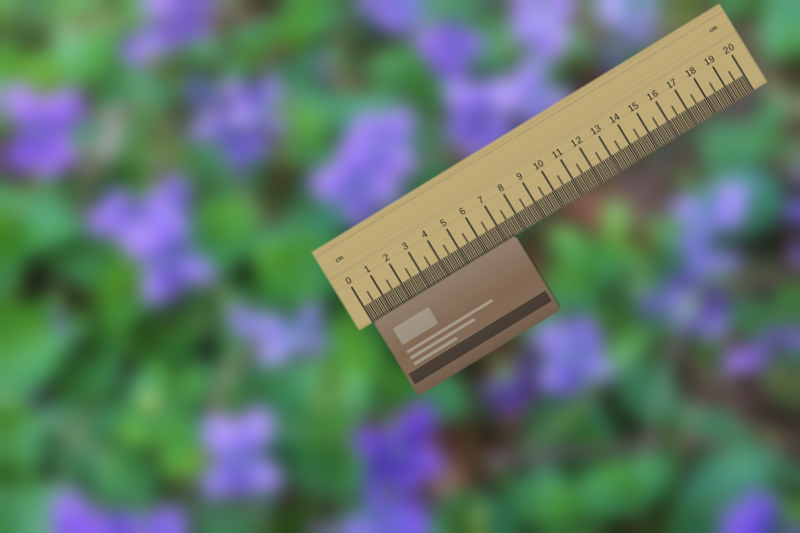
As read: **7.5** cm
